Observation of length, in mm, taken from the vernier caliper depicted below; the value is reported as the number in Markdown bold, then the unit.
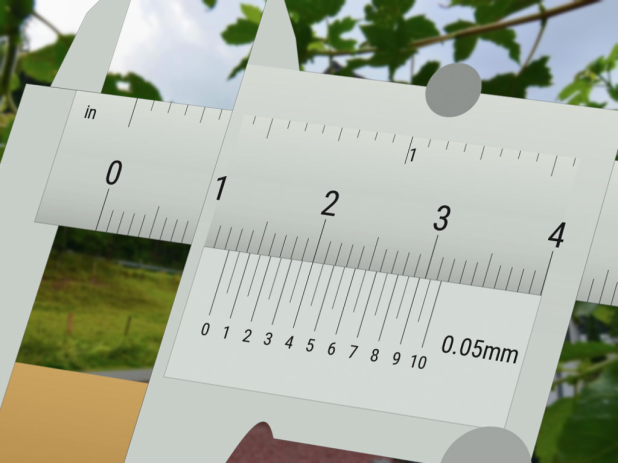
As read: **12.4** mm
